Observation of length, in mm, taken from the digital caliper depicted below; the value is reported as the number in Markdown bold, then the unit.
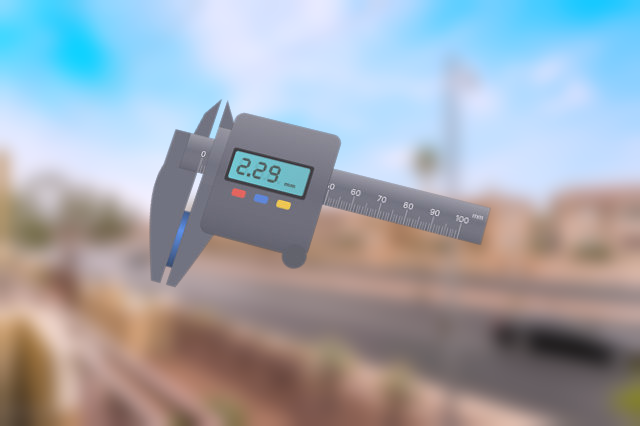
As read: **2.29** mm
